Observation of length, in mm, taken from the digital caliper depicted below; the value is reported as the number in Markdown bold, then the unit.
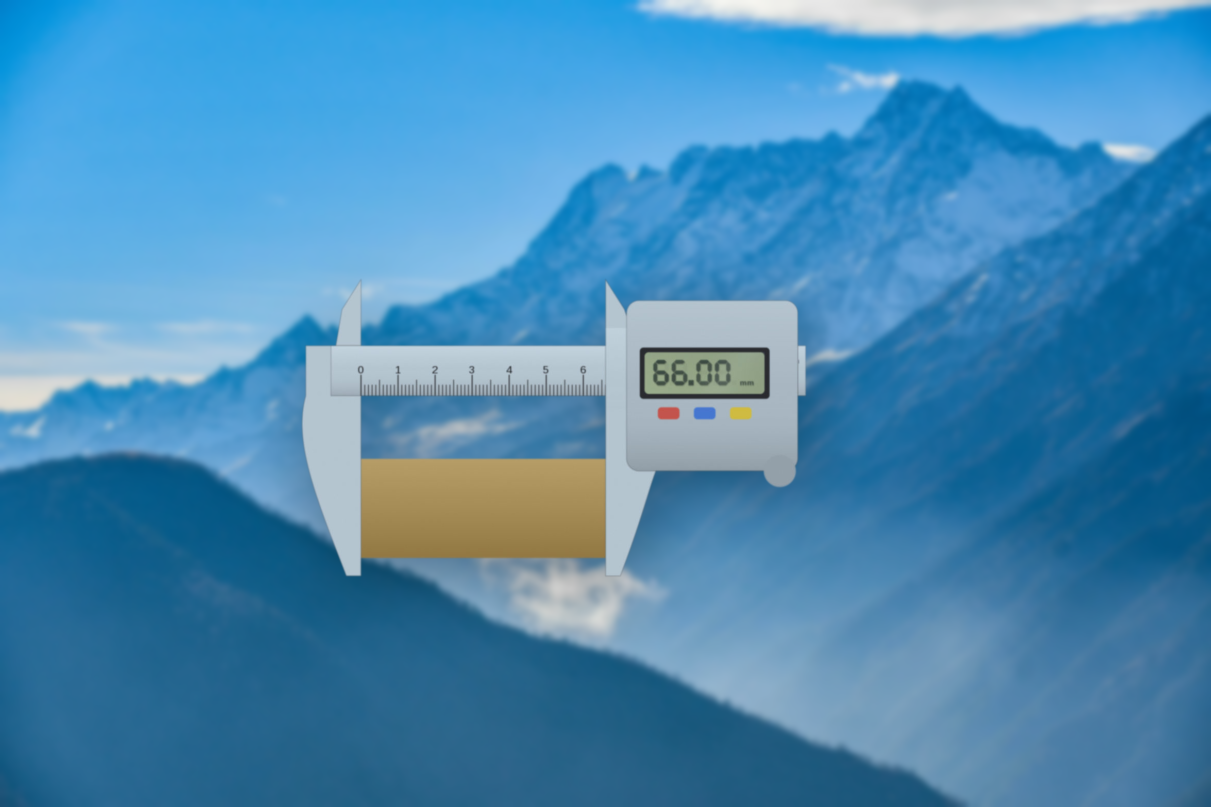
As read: **66.00** mm
